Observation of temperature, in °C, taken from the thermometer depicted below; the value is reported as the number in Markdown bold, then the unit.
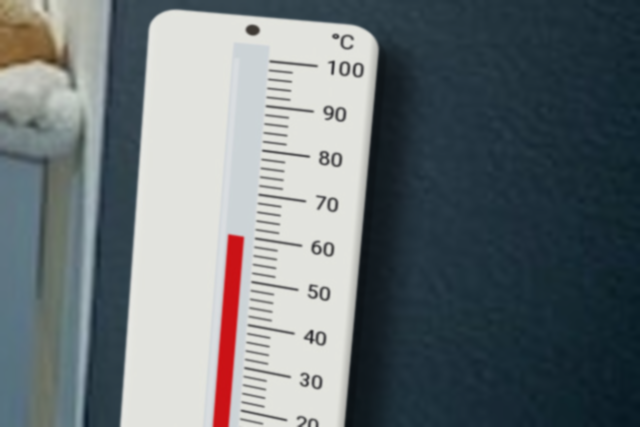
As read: **60** °C
